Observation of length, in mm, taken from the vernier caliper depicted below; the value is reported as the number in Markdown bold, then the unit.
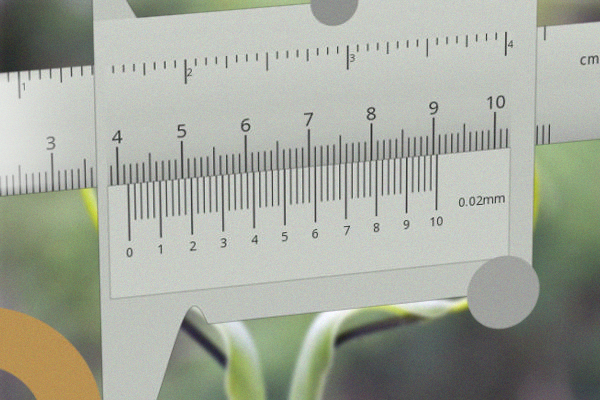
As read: **41.6** mm
